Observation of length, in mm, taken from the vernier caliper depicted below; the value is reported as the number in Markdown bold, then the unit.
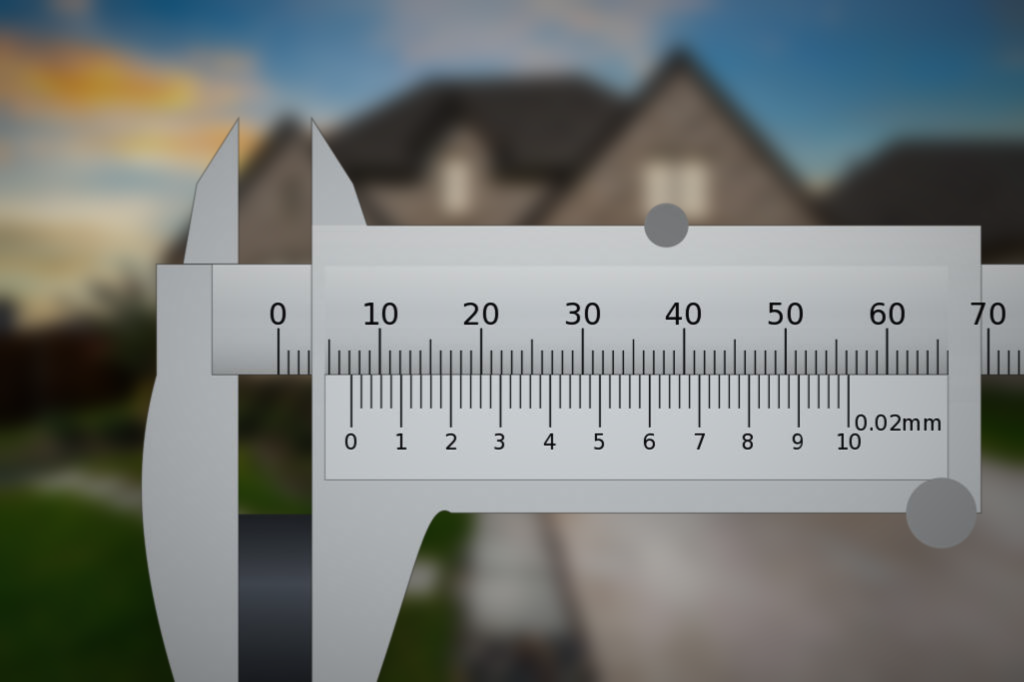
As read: **7.2** mm
